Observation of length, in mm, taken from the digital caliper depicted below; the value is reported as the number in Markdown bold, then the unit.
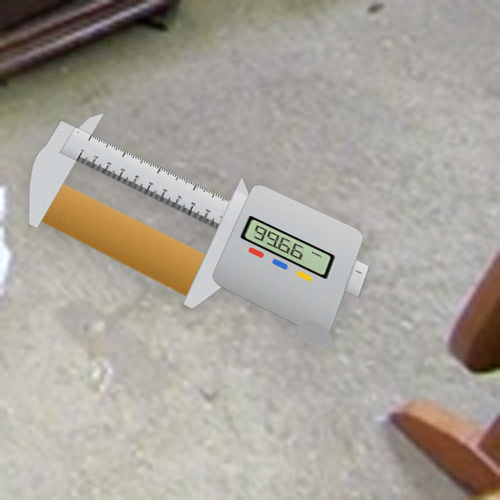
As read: **99.66** mm
